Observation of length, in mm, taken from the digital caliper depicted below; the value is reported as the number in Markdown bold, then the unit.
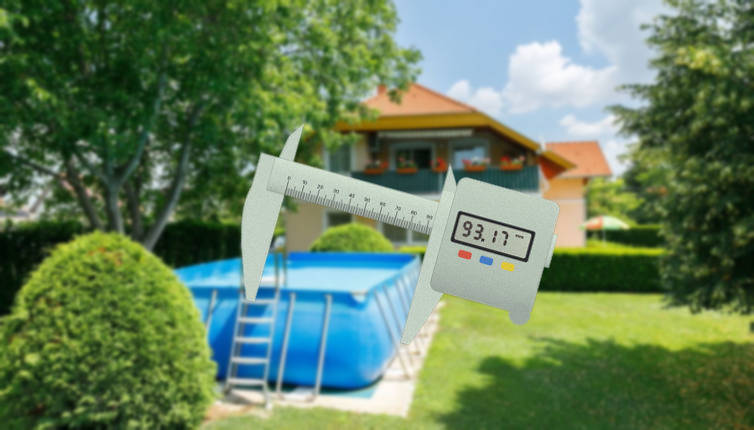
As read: **93.17** mm
